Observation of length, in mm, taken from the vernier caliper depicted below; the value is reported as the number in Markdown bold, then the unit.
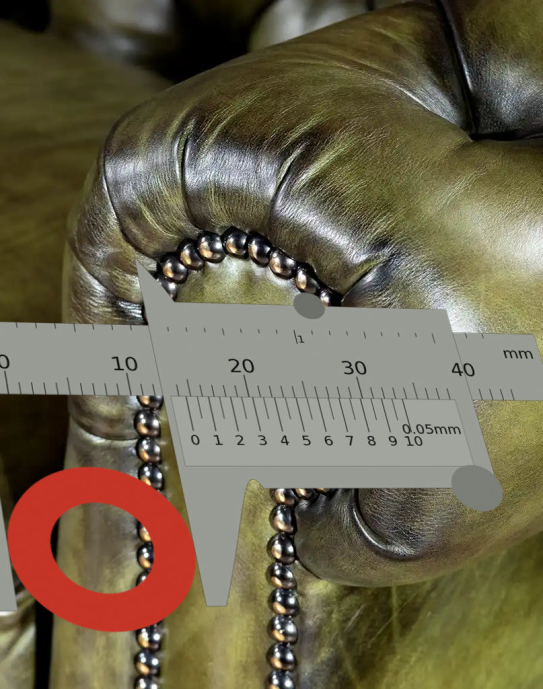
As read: **14.6** mm
